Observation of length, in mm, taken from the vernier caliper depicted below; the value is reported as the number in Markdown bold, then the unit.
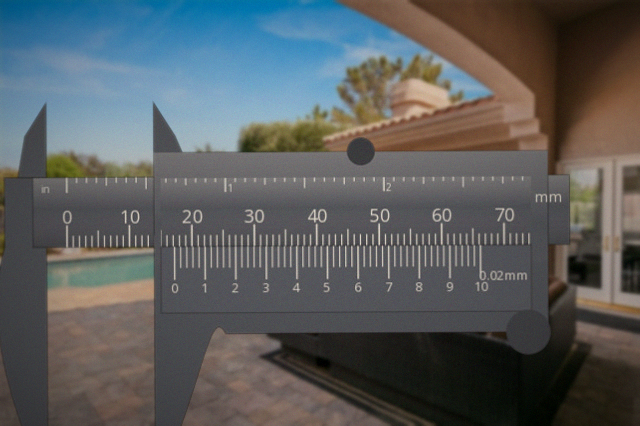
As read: **17.2** mm
